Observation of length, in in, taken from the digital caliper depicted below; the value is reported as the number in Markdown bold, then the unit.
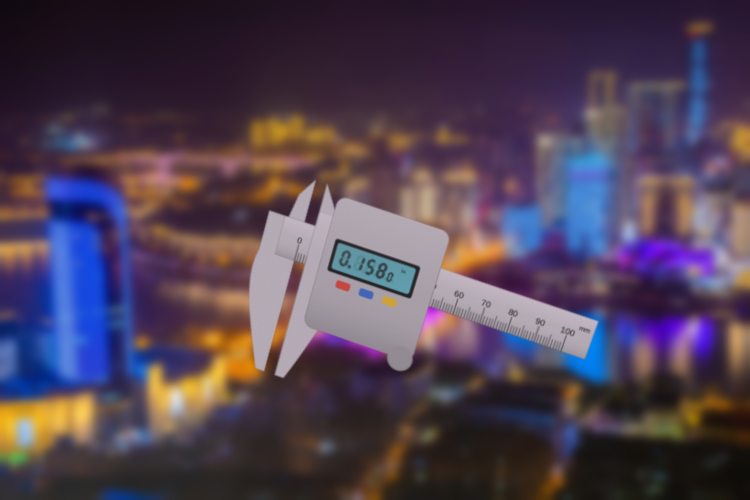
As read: **0.1580** in
